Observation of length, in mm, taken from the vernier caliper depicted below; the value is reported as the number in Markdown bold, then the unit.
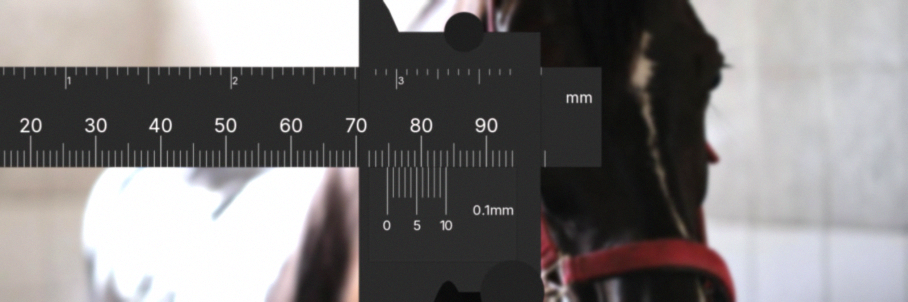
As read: **74.8** mm
